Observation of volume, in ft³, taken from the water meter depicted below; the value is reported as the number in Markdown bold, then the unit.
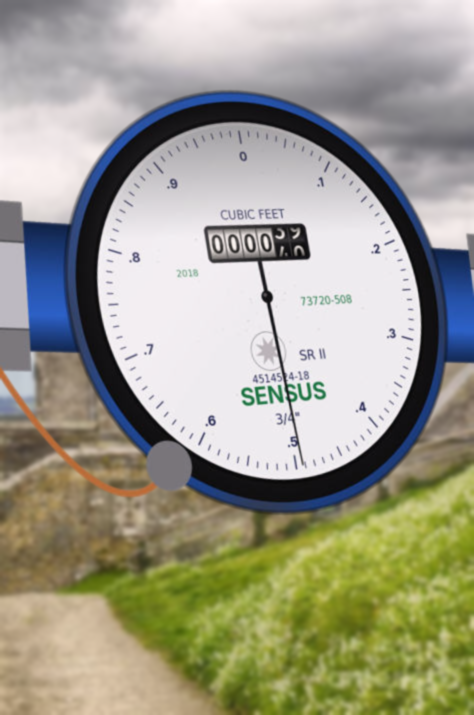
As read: **39.49** ft³
